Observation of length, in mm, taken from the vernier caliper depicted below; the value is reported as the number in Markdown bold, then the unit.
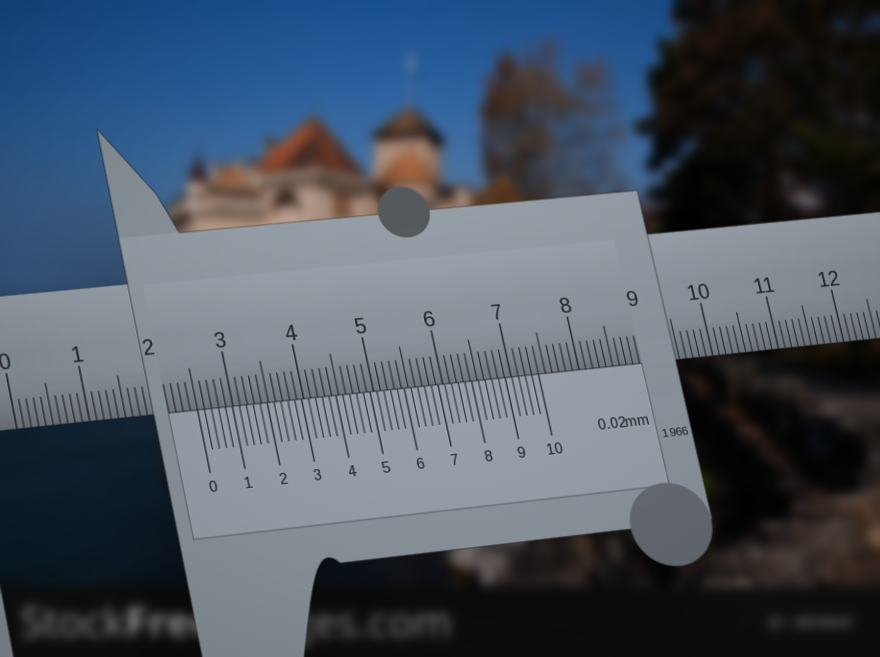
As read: **25.0** mm
